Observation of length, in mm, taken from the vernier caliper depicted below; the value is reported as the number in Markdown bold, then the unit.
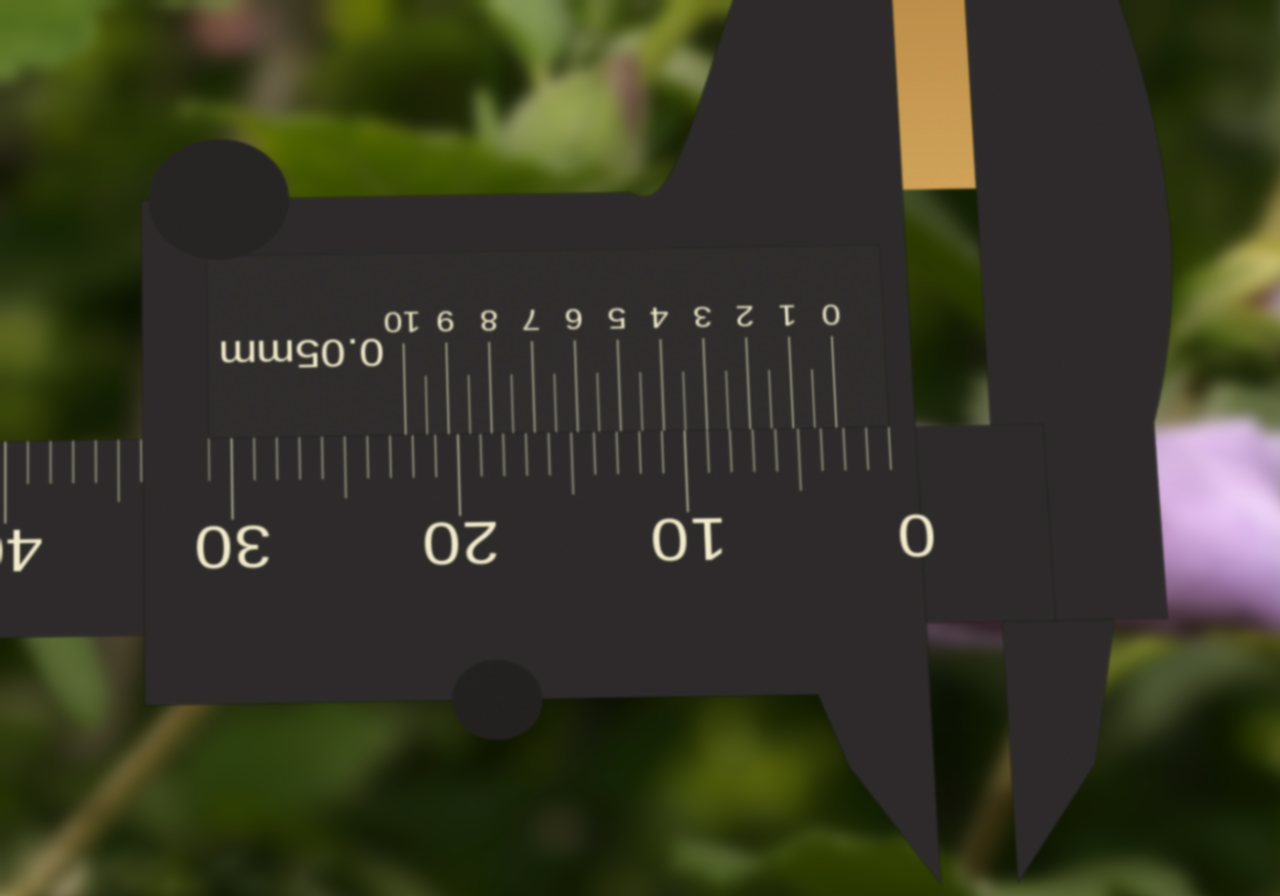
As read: **3.3** mm
